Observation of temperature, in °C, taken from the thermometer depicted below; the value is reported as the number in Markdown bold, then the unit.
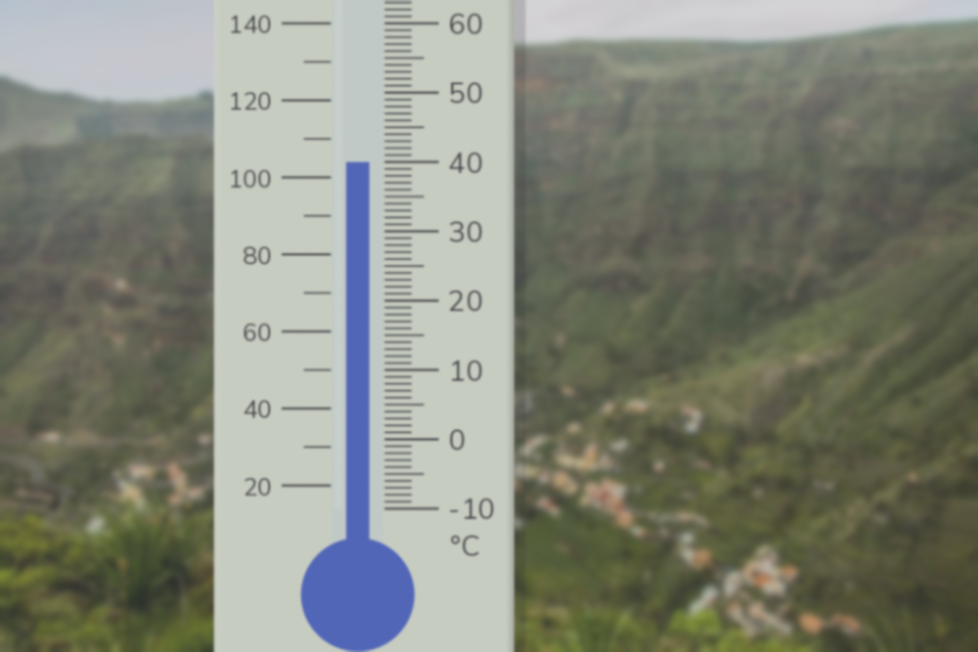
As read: **40** °C
